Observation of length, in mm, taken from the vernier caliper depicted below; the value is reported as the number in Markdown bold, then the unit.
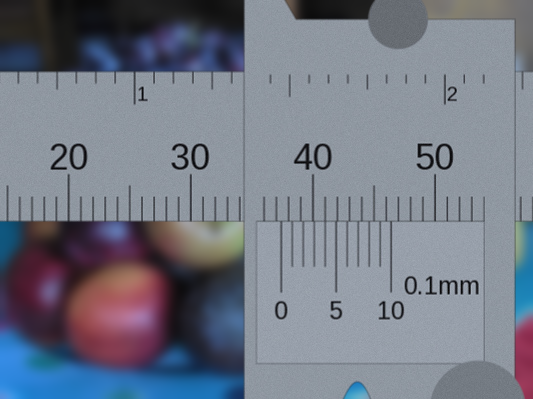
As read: **37.4** mm
